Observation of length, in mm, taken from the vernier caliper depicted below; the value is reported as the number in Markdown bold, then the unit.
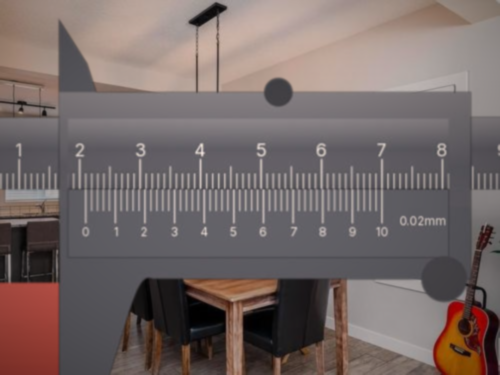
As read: **21.0** mm
